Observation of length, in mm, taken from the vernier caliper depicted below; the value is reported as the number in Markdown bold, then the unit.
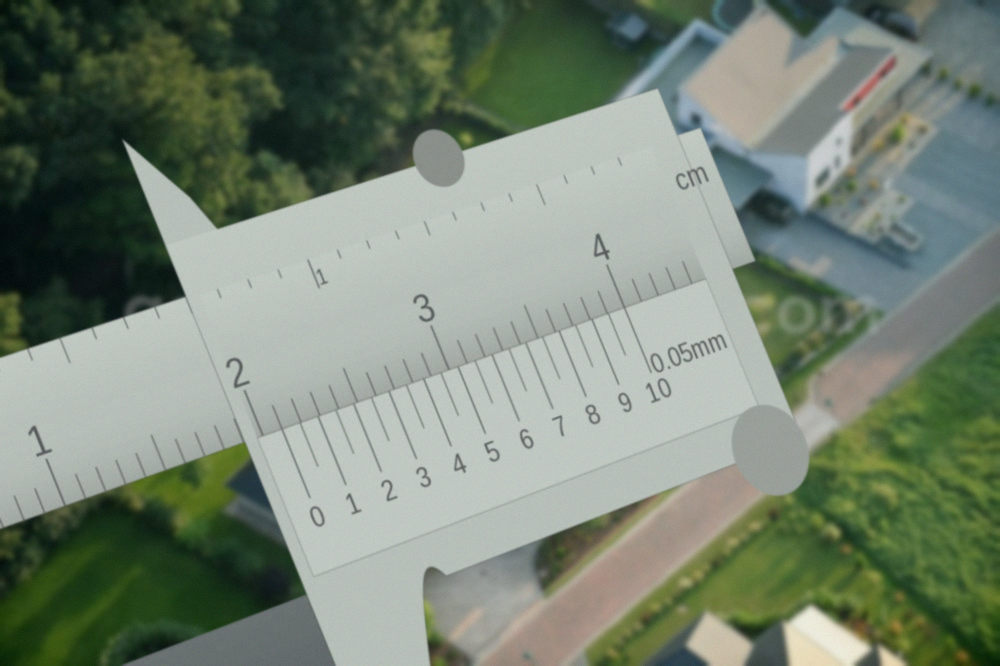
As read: **21.0** mm
